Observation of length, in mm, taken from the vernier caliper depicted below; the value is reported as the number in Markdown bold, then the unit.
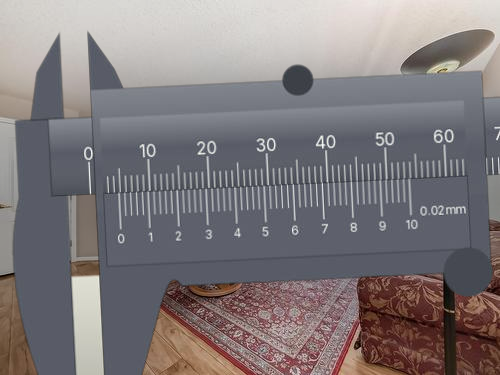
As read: **4.8** mm
